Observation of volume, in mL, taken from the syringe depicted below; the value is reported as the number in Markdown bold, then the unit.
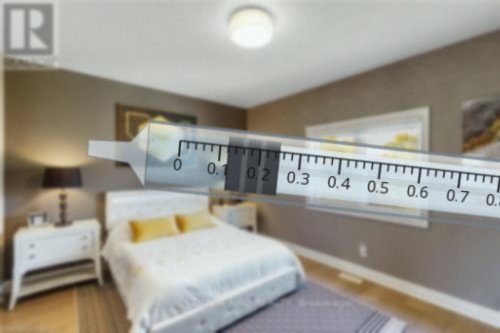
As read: **0.12** mL
